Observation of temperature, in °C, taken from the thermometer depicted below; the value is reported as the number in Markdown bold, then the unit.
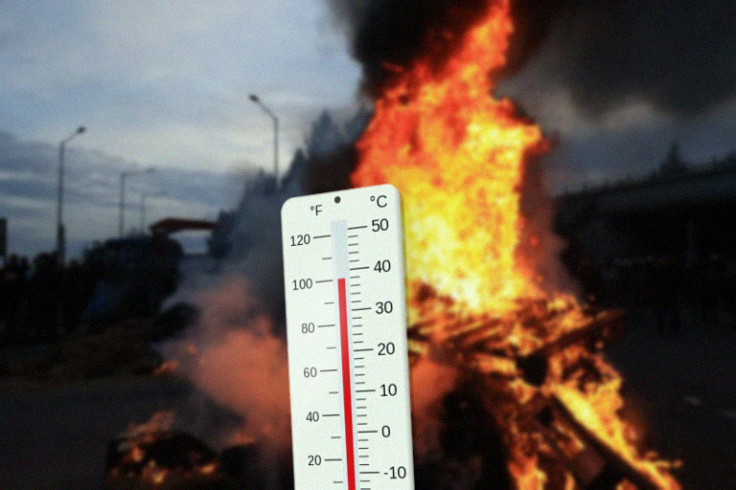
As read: **38** °C
